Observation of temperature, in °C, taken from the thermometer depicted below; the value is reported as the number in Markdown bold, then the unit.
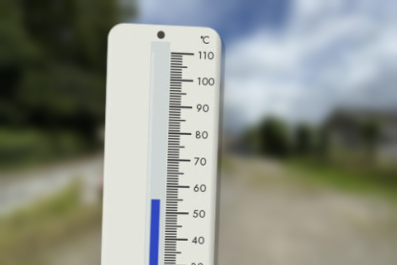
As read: **55** °C
